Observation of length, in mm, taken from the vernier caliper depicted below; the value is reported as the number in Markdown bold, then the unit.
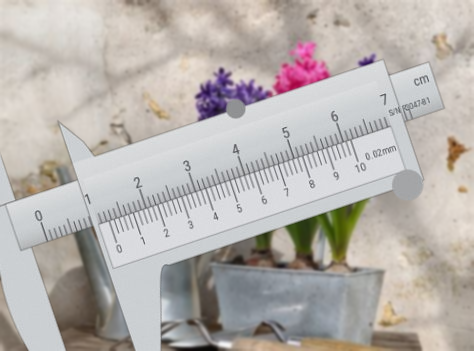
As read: **12.5** mm
